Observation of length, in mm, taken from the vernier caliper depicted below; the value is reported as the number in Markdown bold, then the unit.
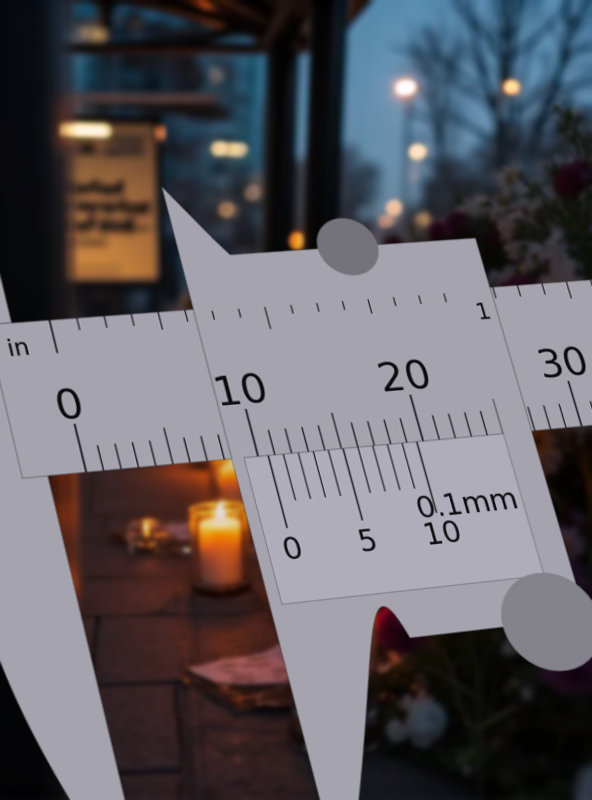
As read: **10.6** mm
